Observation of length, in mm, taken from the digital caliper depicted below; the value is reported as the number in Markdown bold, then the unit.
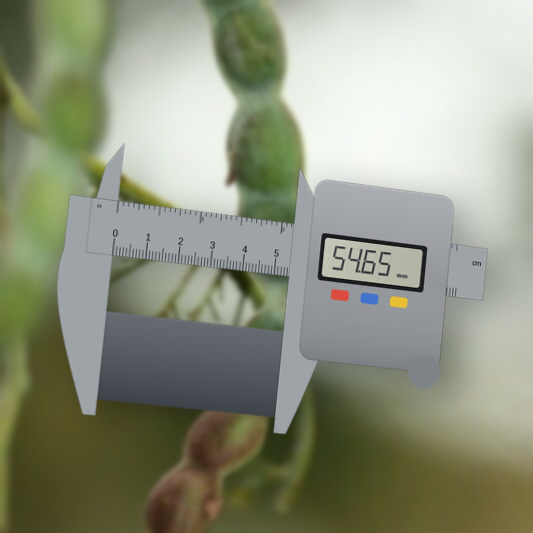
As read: **54.65** mm
